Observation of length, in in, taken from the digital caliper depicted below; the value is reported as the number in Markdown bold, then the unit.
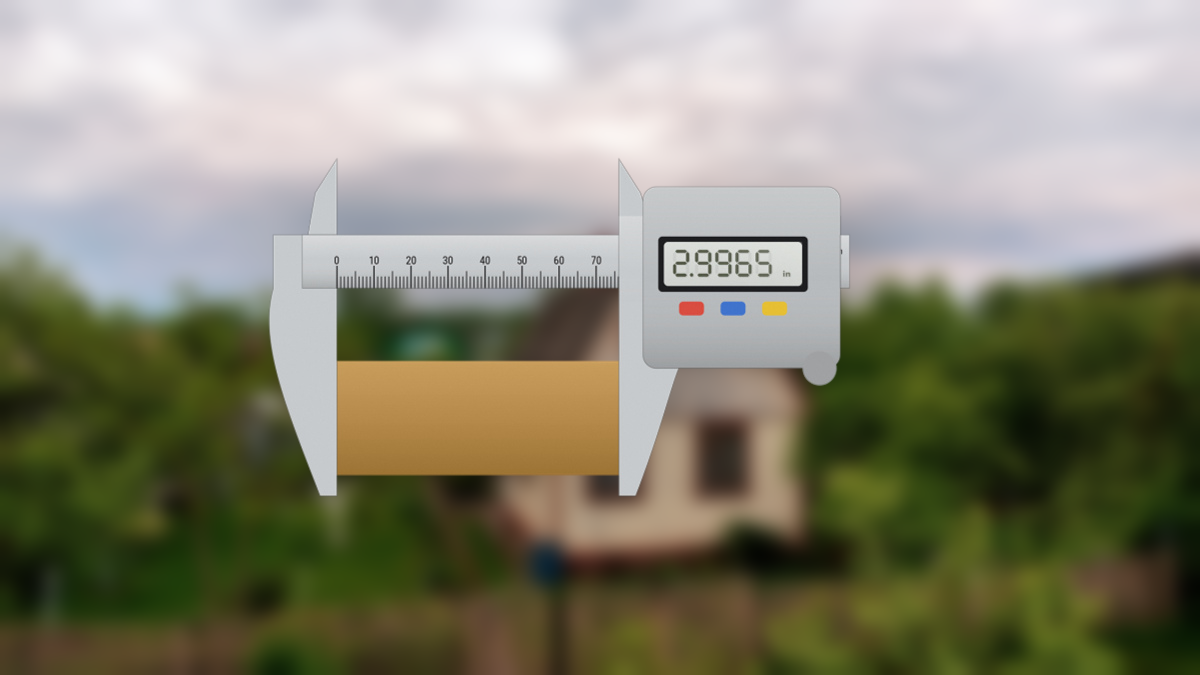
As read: **2.9965** in
